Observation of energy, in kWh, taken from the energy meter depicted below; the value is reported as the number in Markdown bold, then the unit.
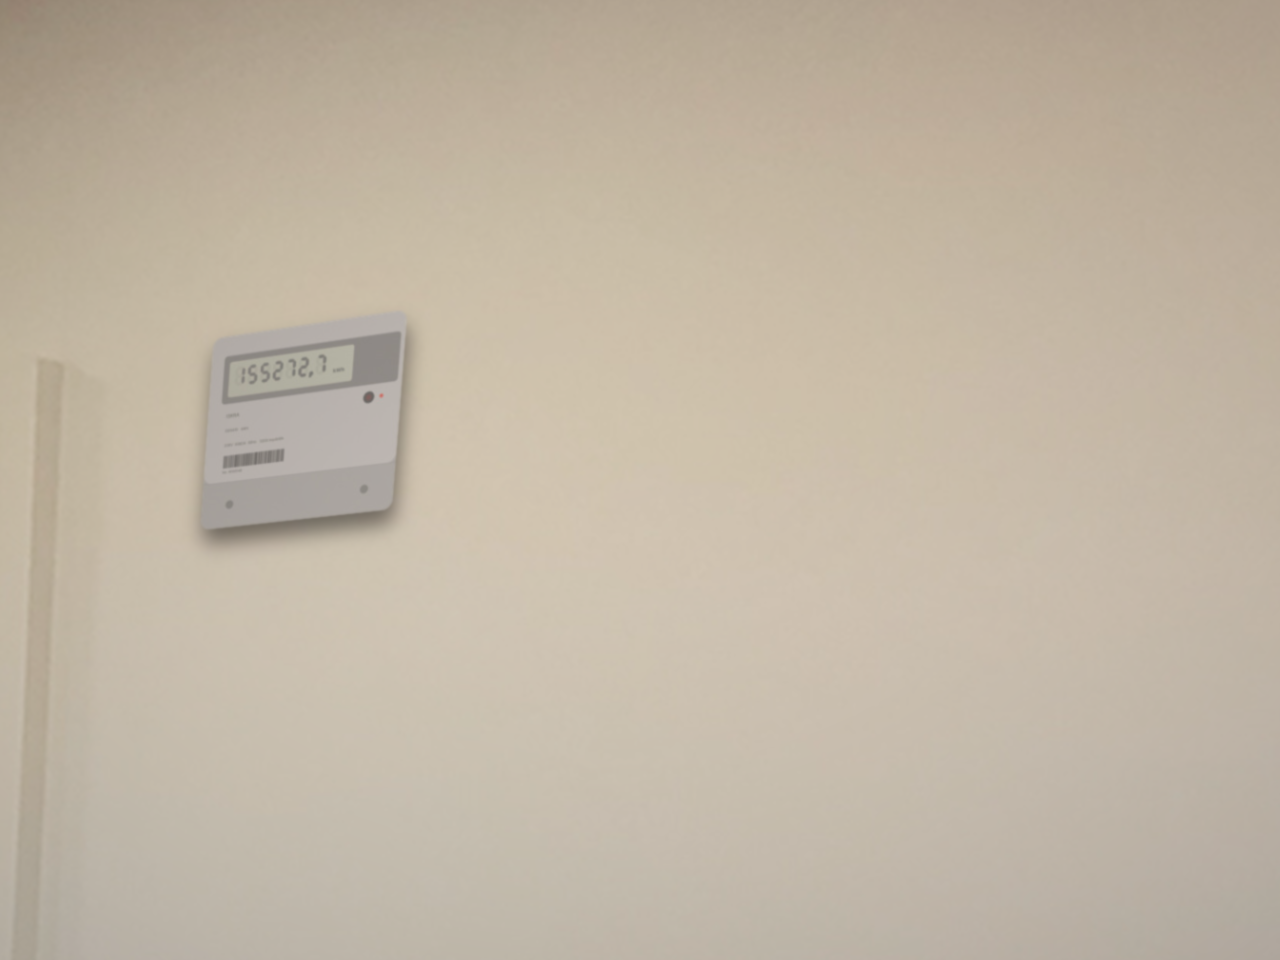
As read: **155272.7** kWh
